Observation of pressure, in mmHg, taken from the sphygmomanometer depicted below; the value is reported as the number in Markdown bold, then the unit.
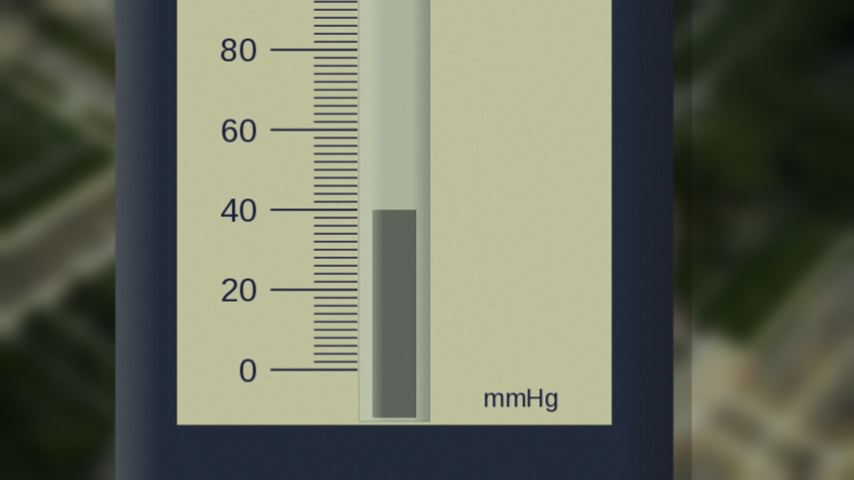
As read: **40** mmHg
